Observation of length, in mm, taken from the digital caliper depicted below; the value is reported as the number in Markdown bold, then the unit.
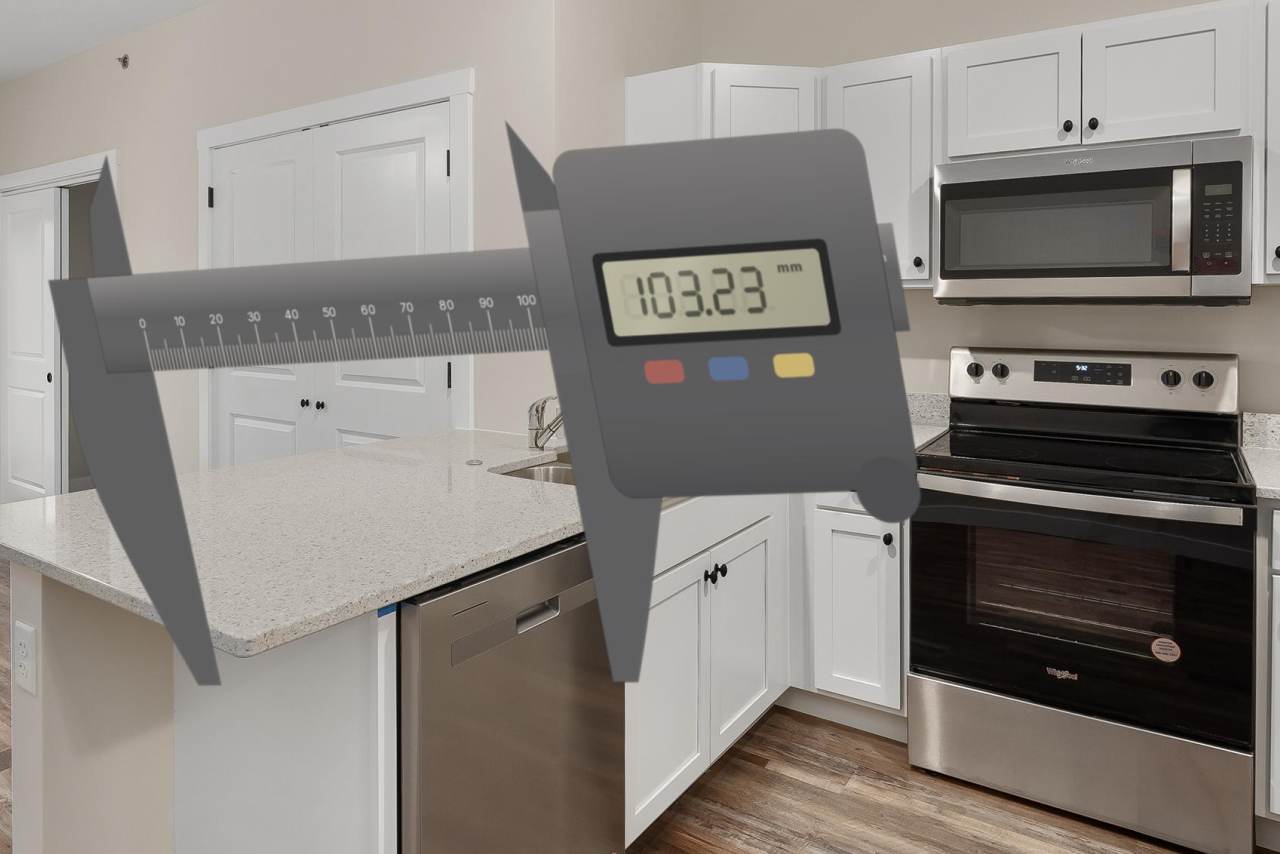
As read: **103.23** mm
